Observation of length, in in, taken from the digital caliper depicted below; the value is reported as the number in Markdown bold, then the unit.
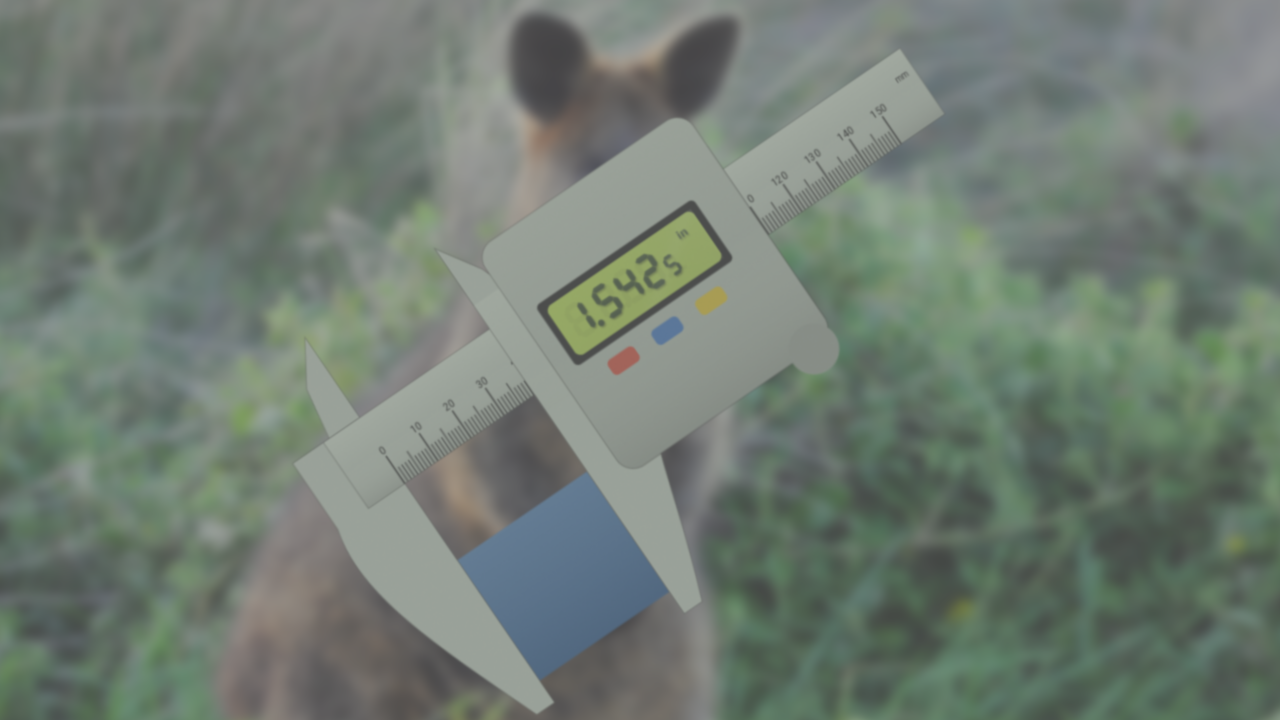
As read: **1.5425** in
